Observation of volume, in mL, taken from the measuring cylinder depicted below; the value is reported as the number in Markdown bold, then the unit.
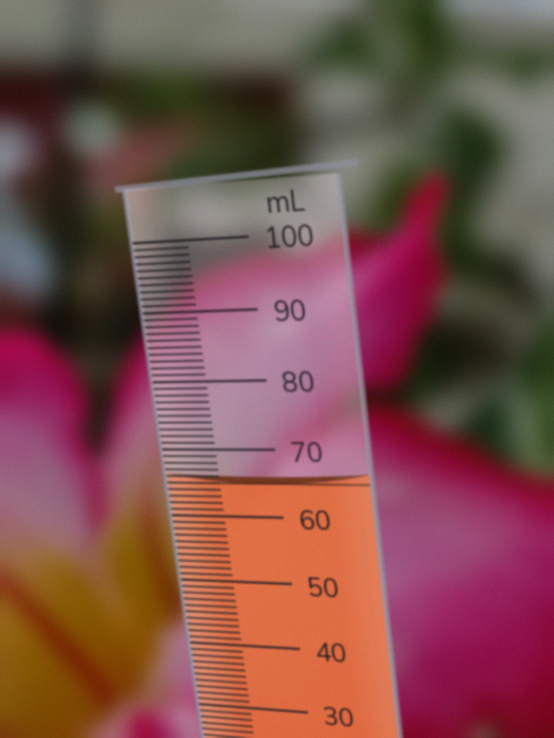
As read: **65** mL
